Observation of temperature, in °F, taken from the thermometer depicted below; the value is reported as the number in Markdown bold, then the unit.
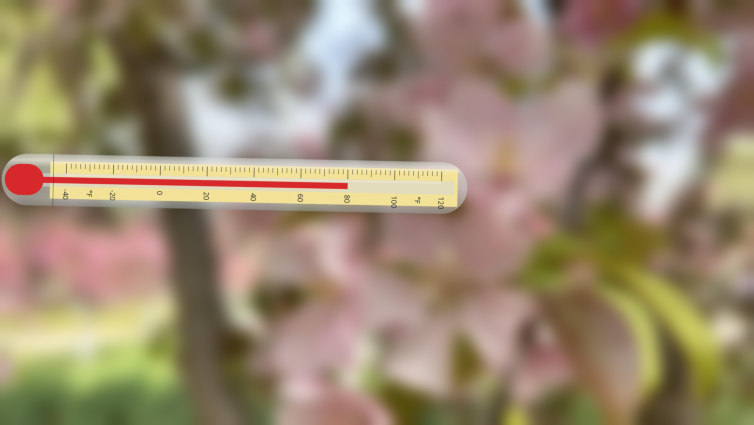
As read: **80** °F
